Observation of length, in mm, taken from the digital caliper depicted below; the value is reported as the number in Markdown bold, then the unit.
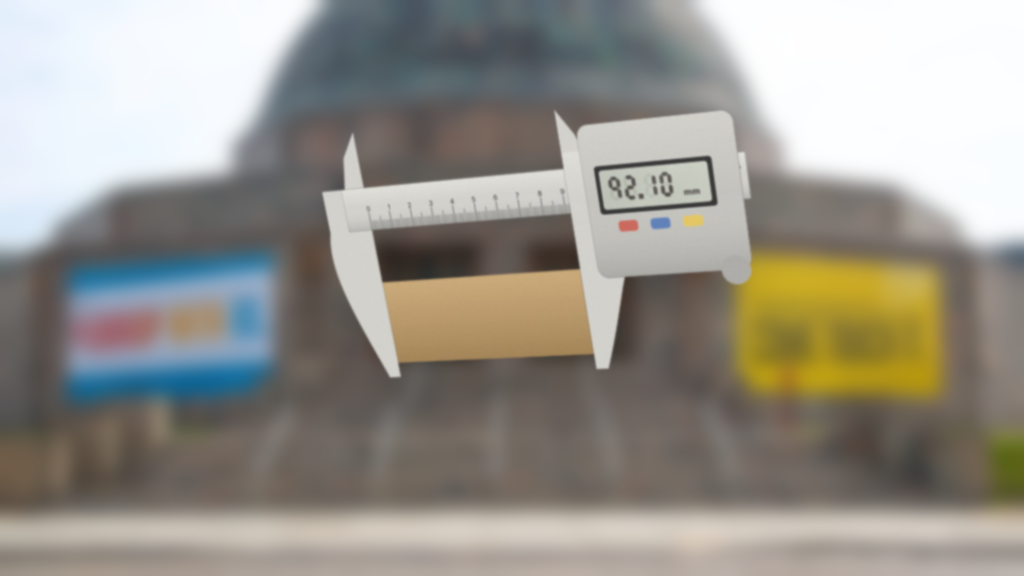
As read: **92.10** mm
